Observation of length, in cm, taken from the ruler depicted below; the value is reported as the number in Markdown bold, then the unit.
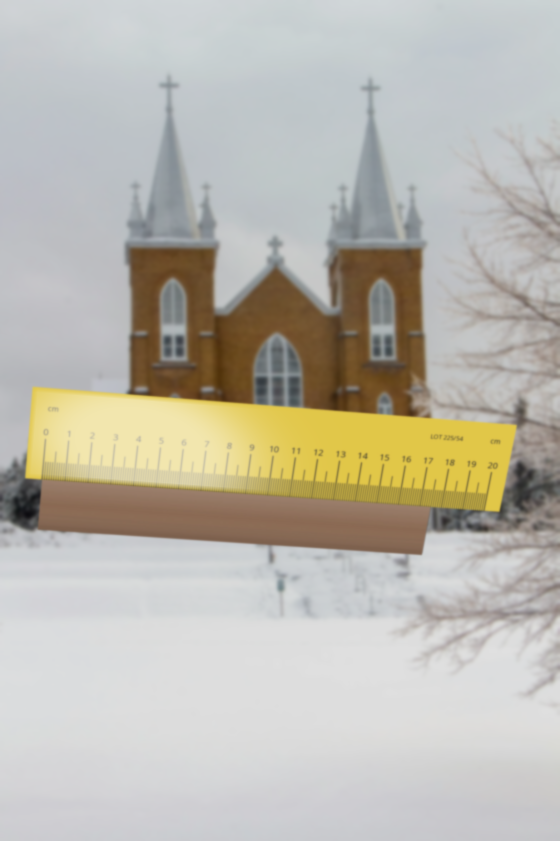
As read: **17.5** cm
